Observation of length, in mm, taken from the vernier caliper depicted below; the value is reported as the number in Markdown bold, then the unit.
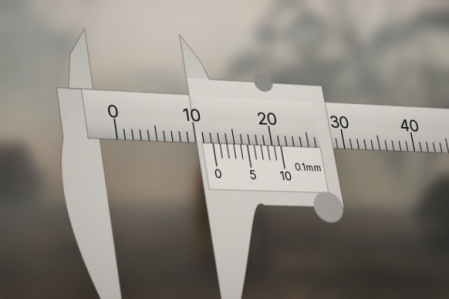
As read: **12.2** mm
